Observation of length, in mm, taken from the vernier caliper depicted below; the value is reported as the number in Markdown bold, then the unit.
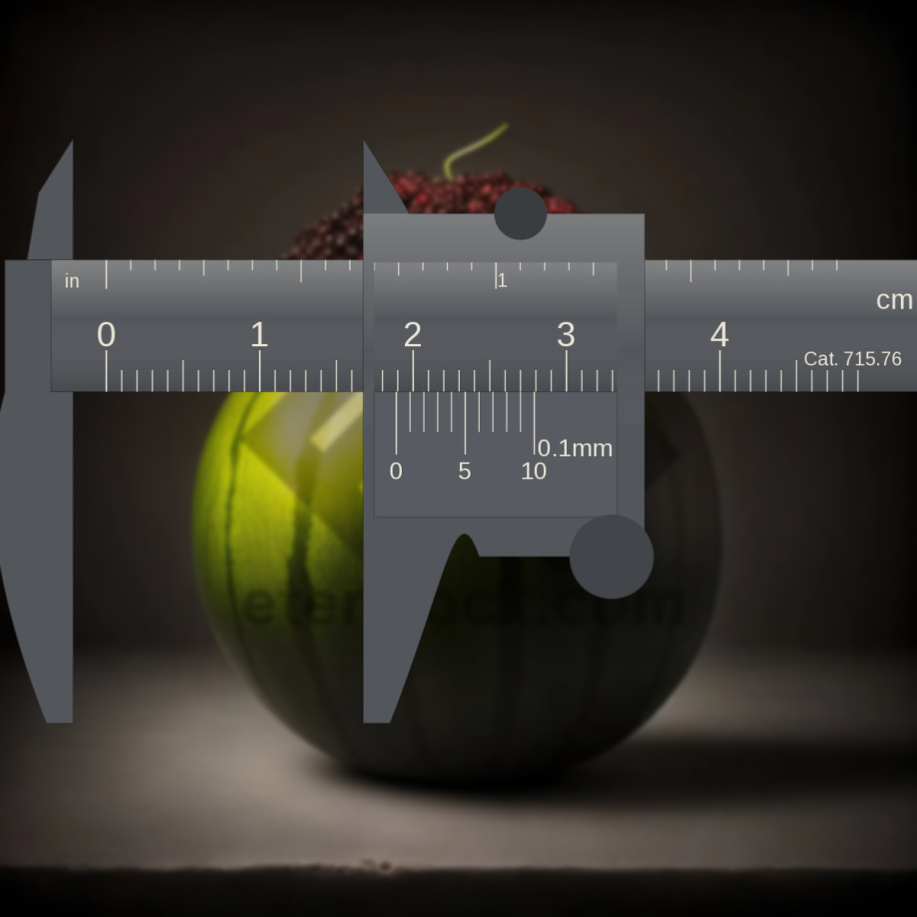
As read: **18.9** mm
